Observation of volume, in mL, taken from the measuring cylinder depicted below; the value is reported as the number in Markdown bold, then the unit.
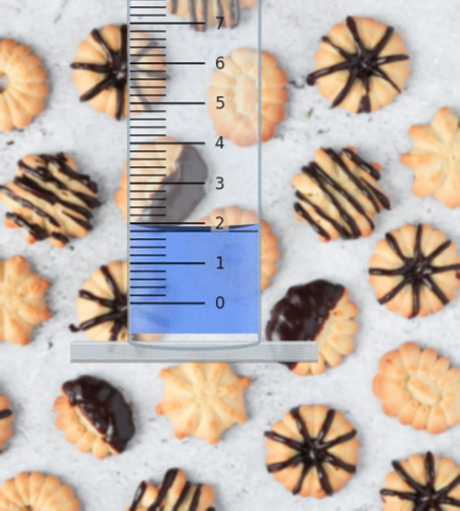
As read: **1.8** mL
